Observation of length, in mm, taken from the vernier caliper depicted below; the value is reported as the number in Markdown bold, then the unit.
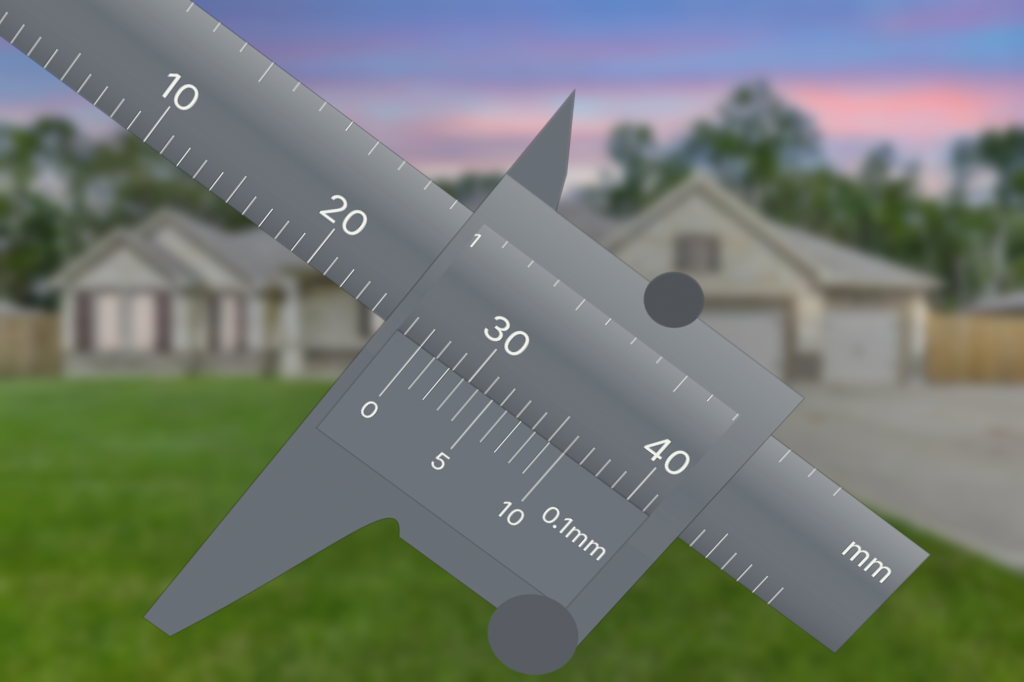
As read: **27.0** mm
